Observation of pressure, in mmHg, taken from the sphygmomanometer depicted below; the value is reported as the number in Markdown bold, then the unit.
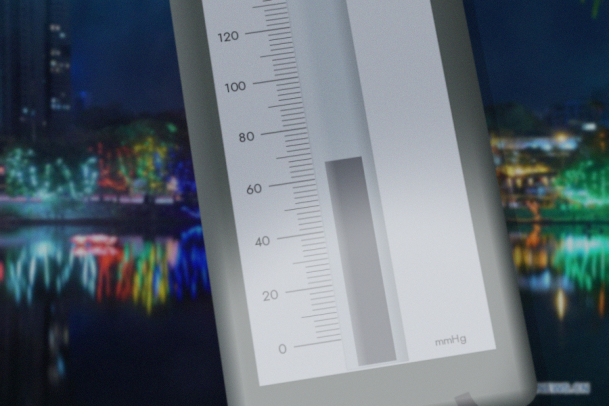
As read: **66** mmHg
